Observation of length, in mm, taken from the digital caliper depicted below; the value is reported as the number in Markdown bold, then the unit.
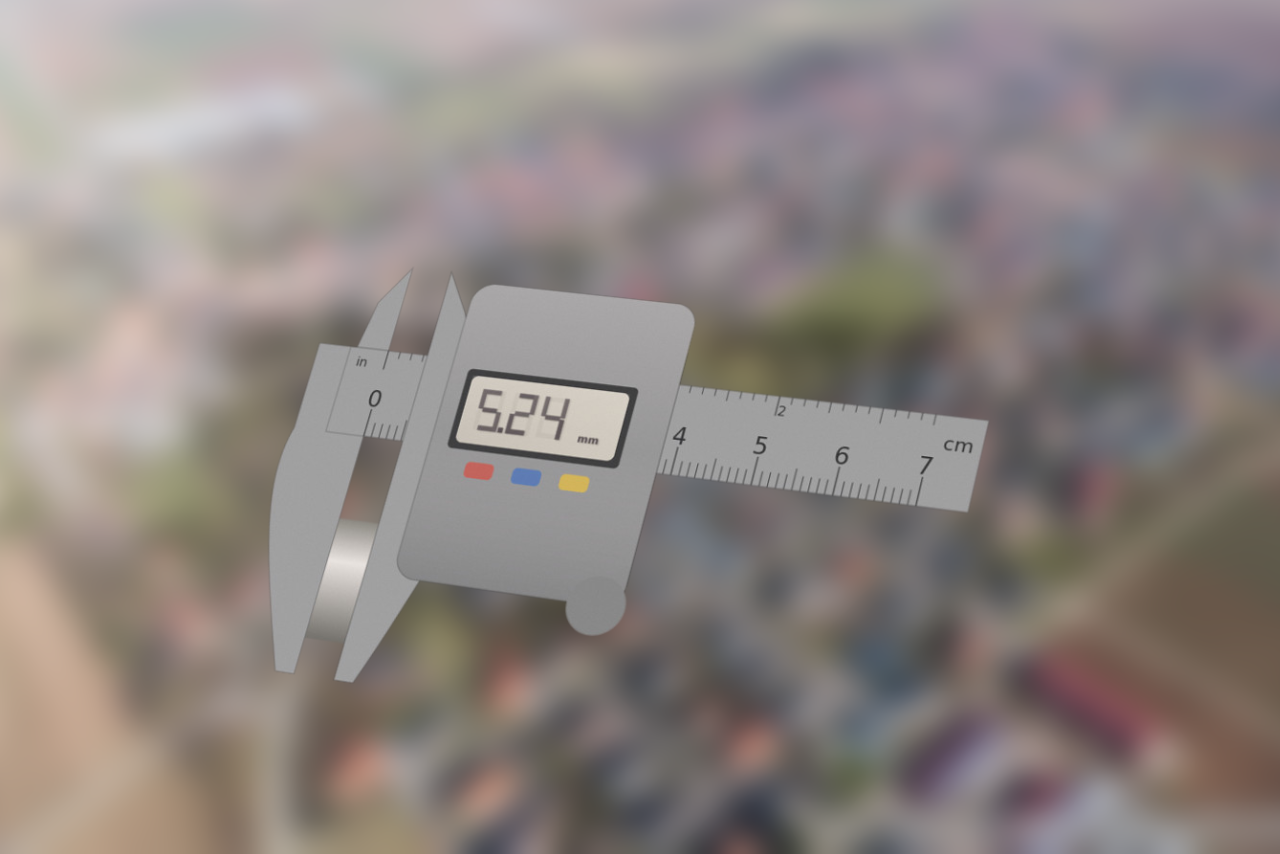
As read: **5.24** mm
